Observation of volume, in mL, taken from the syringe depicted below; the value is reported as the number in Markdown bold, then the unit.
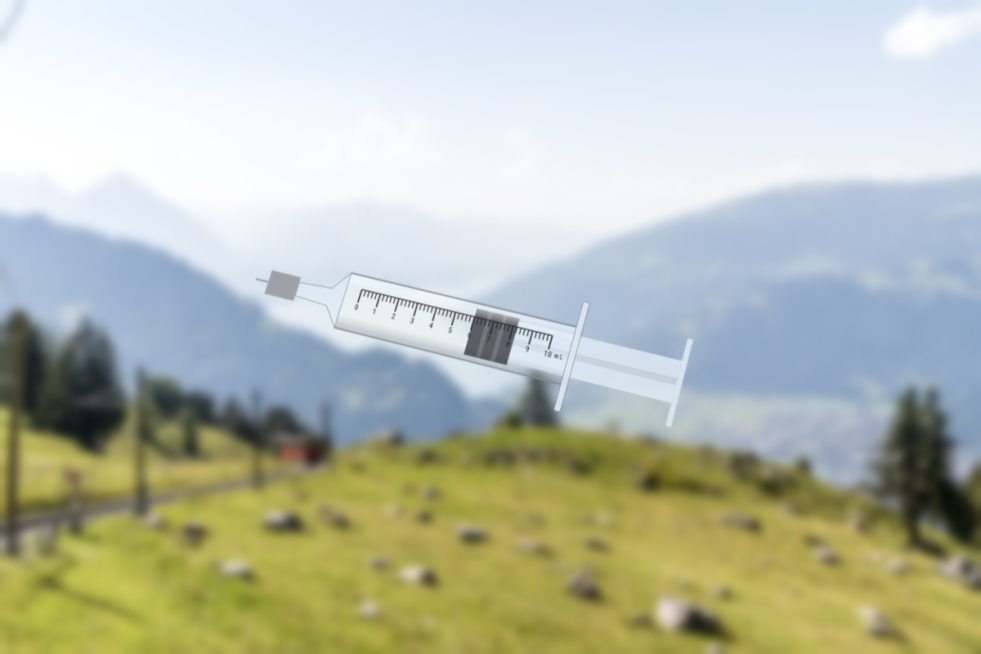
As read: **6** mL
